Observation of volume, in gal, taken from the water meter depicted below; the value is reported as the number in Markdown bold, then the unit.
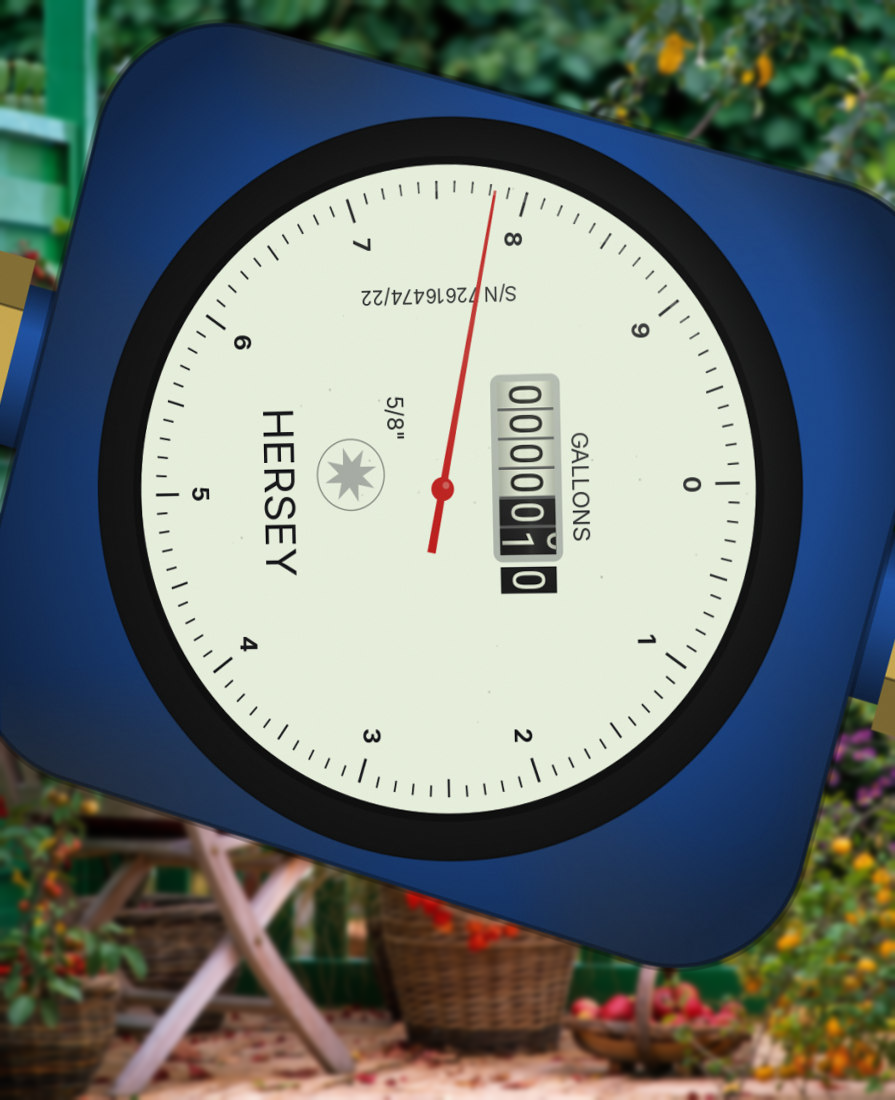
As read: **7.8** gal
